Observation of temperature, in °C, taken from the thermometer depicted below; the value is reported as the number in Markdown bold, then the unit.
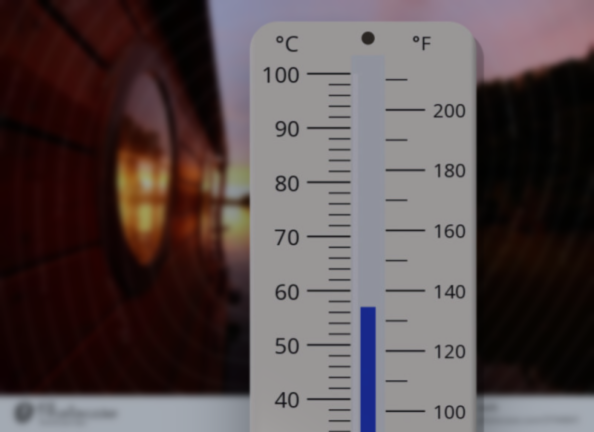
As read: **57** °C
